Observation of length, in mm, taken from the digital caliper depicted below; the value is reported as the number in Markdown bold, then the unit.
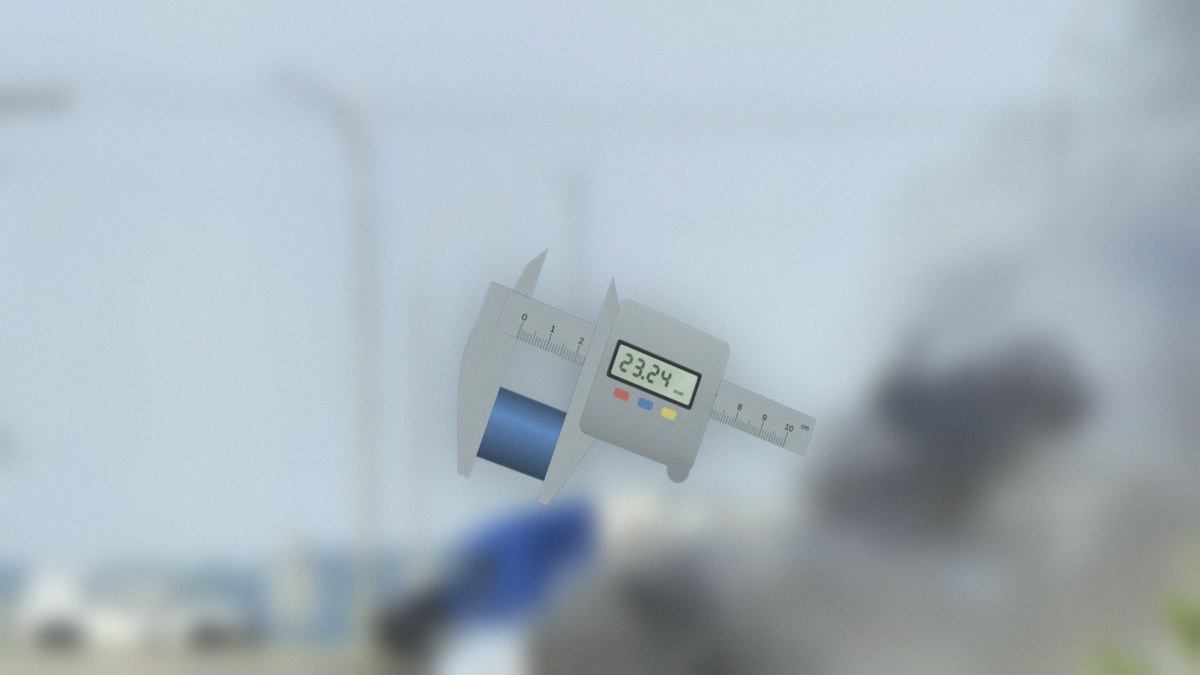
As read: **23.24** mm
